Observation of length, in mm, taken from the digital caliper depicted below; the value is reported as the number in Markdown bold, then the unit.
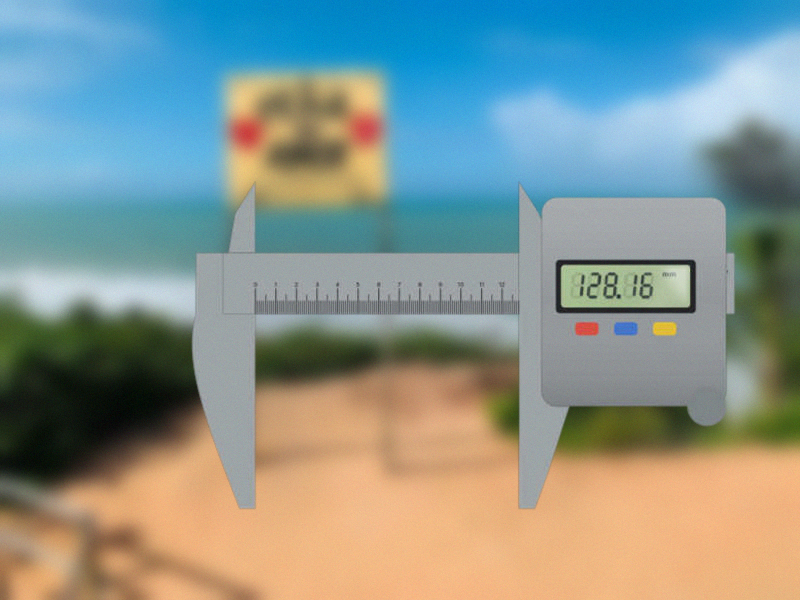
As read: **128.16** mm
